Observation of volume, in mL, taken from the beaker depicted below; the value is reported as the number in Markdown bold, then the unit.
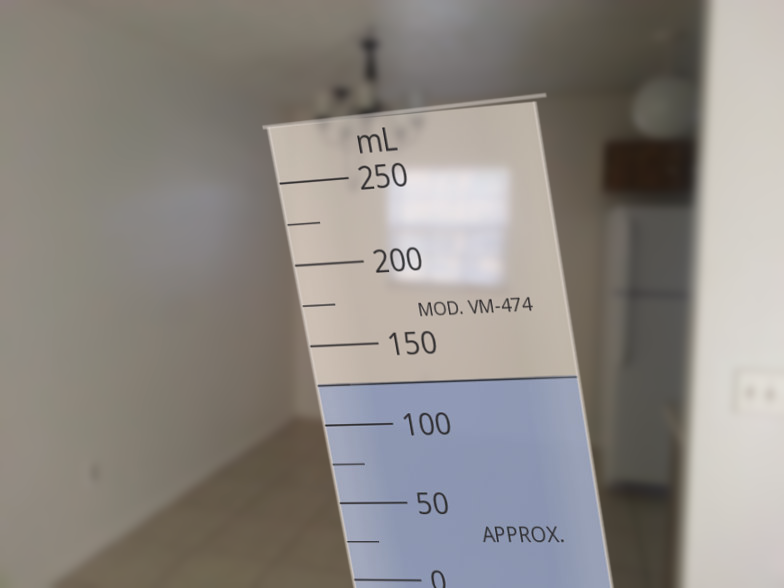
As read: **125** mL
